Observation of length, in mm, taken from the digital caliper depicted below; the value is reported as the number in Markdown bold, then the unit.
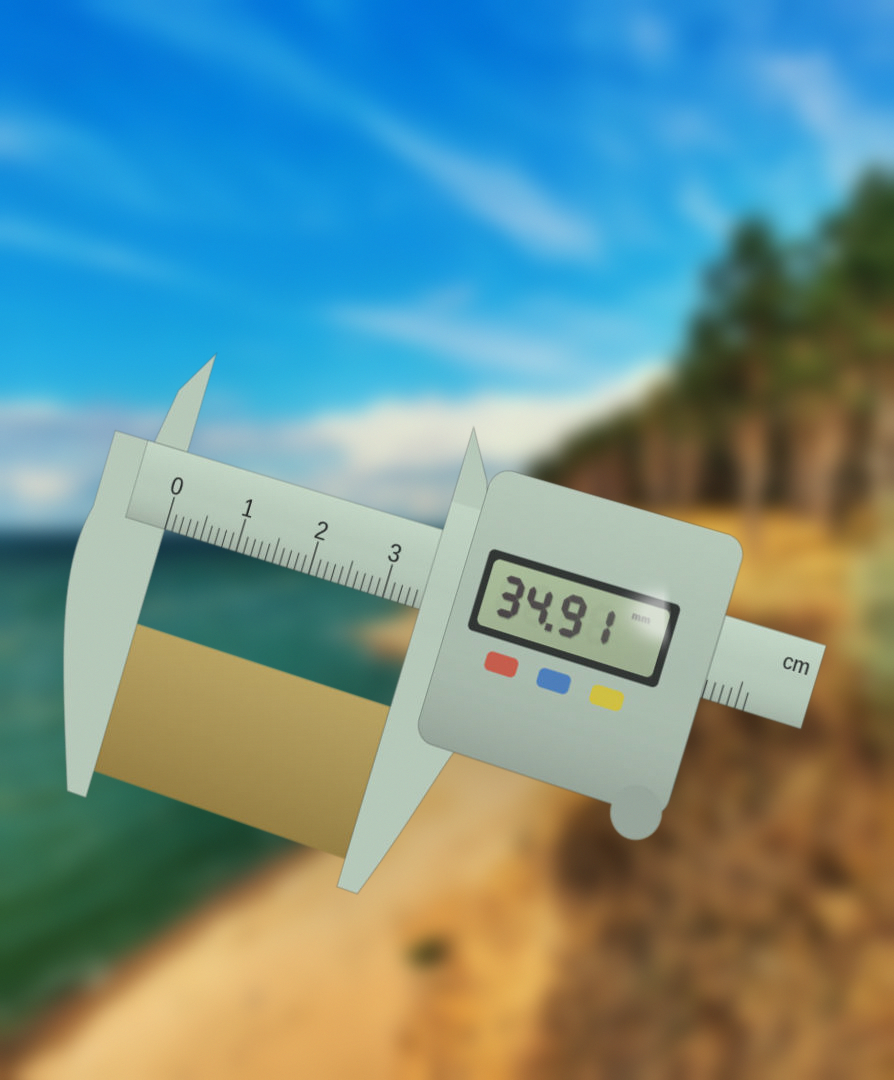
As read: **34.91** mm
